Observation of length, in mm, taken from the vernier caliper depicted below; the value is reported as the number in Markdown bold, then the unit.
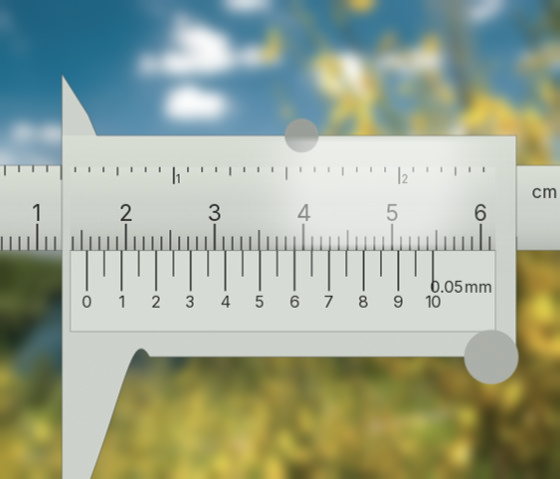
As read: **15.6** mm
